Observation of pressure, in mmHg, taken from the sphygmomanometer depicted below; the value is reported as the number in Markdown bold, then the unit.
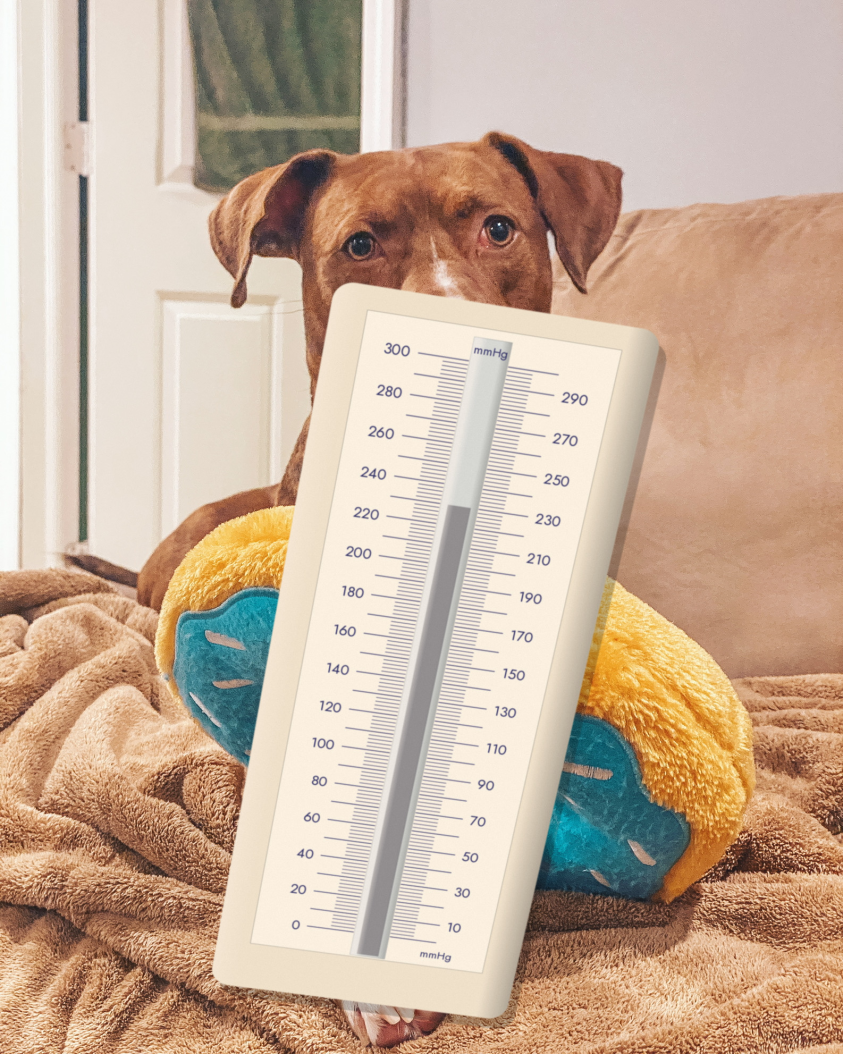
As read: **230** mmHg
